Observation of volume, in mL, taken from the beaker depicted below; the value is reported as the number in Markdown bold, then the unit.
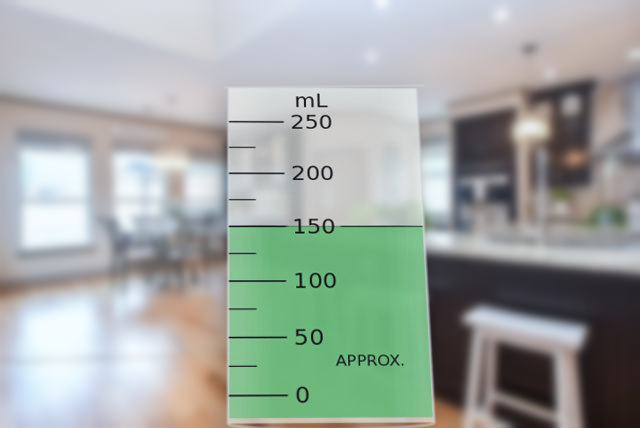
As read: **150** mL
